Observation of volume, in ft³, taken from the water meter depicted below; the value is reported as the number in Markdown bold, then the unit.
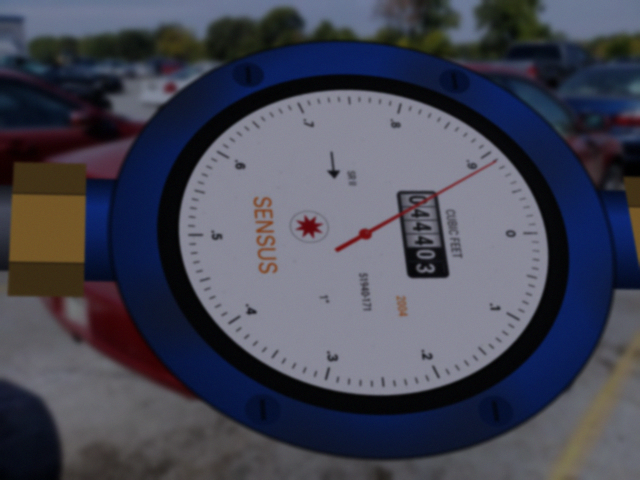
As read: **44402.91** ft³
